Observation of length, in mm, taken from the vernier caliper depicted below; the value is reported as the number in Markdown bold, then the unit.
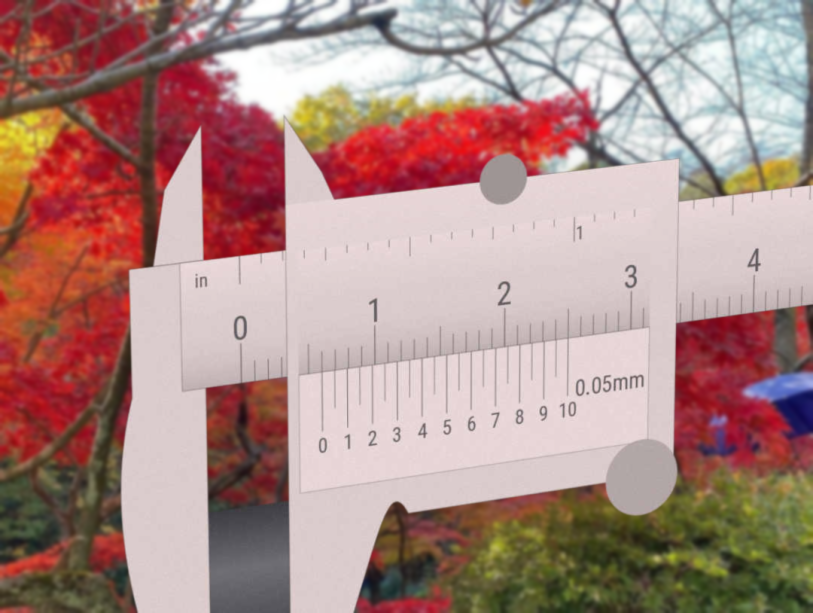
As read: **6.0** mm
